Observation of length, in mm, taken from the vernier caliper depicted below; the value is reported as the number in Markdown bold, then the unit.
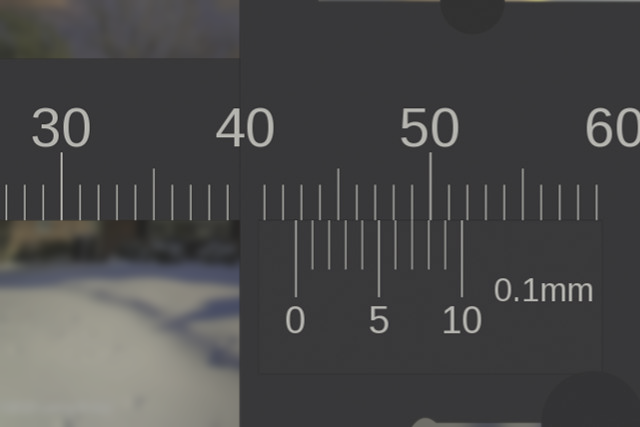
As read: **42.7** mm
